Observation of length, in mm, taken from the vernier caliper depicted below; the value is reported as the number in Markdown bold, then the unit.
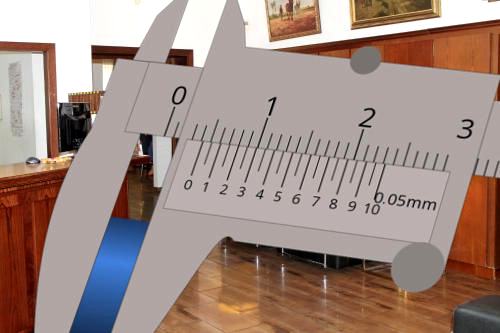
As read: **4.2** mm
